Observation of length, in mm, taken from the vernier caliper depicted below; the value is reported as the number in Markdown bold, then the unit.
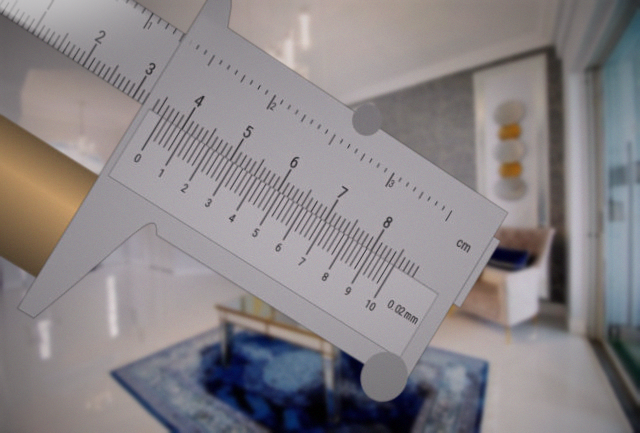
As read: **36.0** mm
